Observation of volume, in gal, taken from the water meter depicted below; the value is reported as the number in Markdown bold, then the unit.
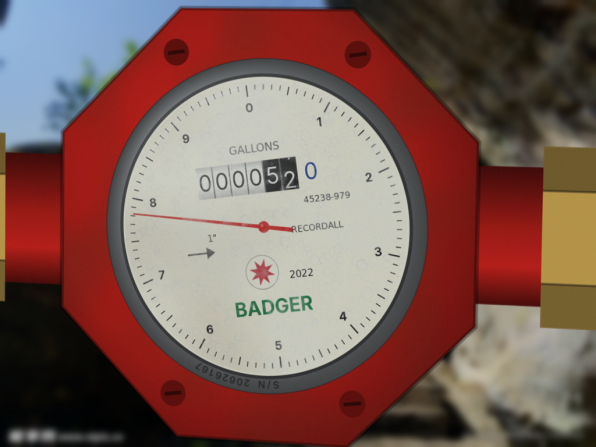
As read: **517.8** gal
